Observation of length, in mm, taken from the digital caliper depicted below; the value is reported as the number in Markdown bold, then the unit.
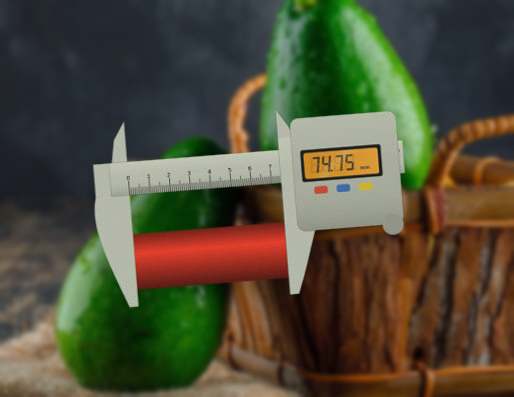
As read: **74.75** mm
